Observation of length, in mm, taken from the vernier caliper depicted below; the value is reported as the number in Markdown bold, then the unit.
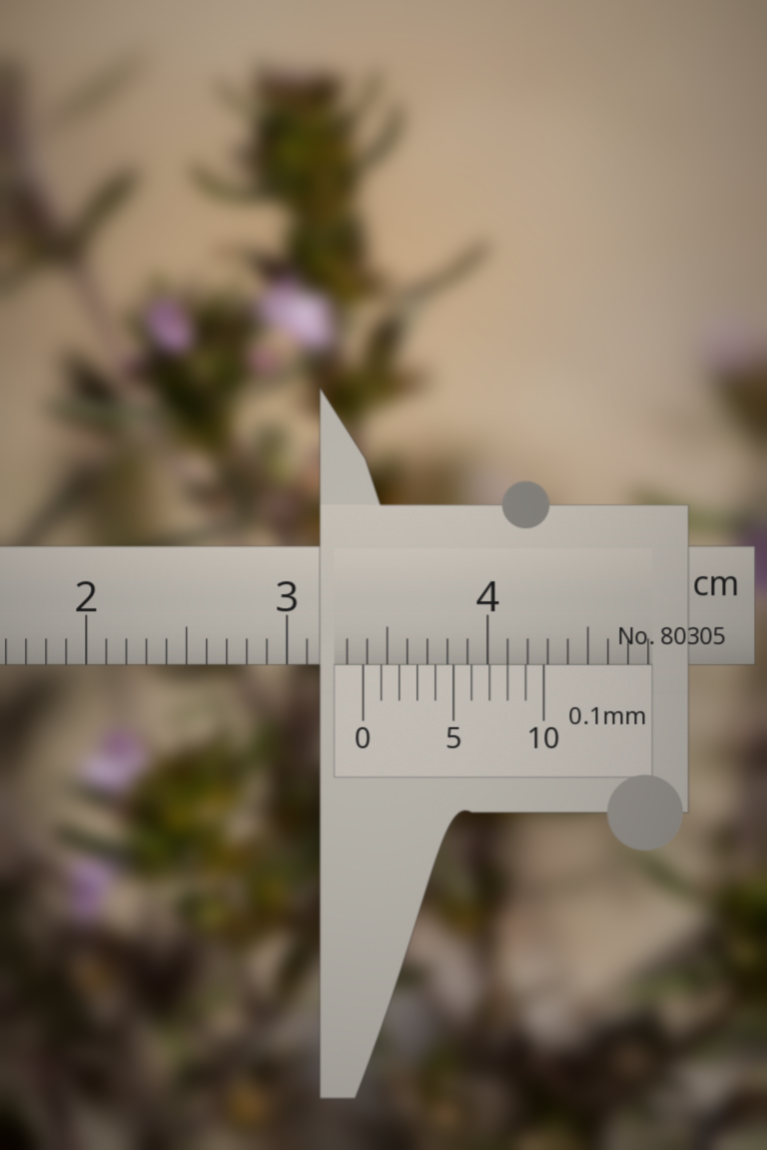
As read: **33.8** mm
